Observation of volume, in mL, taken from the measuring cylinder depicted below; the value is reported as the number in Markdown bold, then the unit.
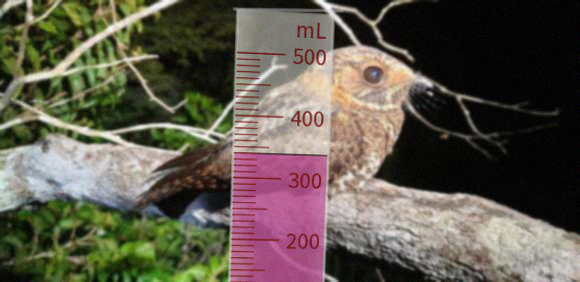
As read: **340** mL
